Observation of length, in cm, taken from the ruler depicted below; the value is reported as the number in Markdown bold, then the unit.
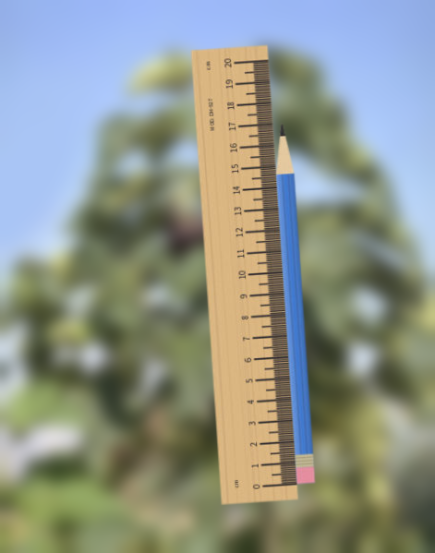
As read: **17** cm
